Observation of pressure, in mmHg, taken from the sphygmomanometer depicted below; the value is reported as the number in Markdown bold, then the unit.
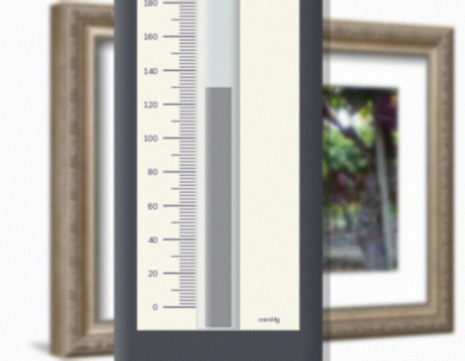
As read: **130** mmHg
